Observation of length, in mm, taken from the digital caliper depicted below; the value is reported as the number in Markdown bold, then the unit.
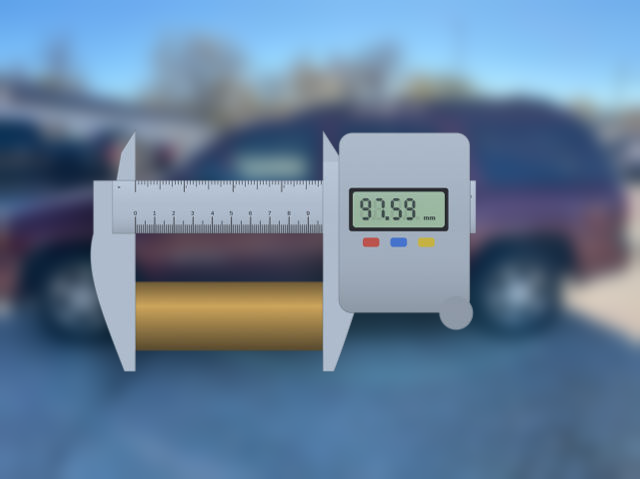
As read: **97.59** mm
